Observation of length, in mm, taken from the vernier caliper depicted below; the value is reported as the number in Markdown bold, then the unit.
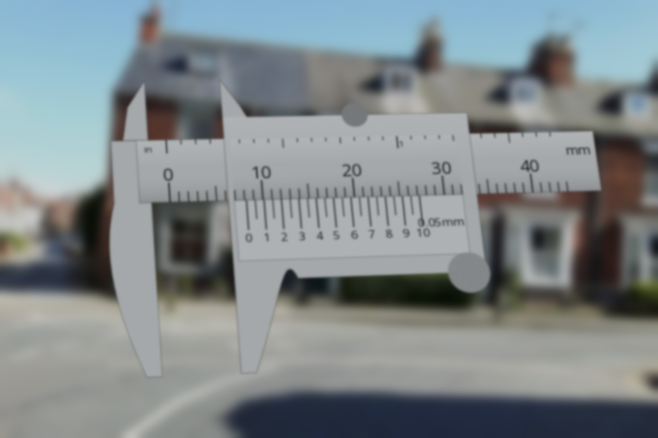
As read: **8.2** mm
